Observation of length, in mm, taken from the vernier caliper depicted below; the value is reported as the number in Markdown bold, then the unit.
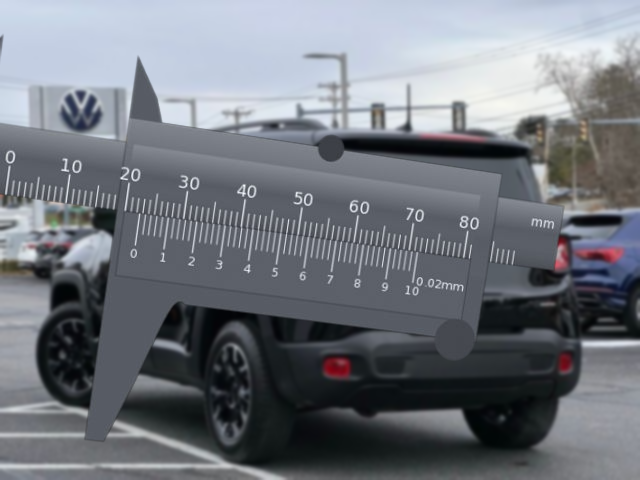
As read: **22.5** mm
